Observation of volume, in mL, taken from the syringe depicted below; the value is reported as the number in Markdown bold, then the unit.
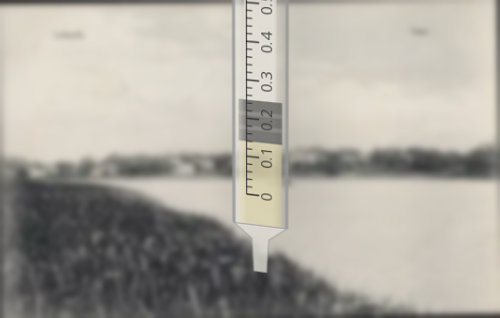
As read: **0.14** mL
